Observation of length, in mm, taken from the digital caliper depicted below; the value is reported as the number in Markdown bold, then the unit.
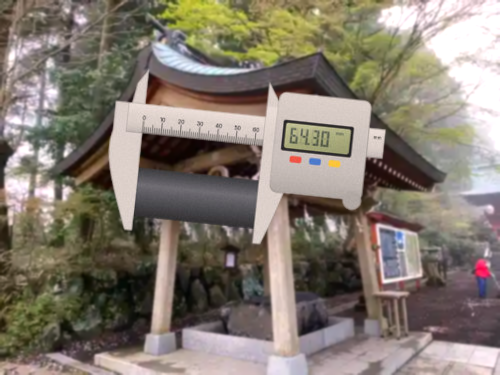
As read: **64.30** mm
